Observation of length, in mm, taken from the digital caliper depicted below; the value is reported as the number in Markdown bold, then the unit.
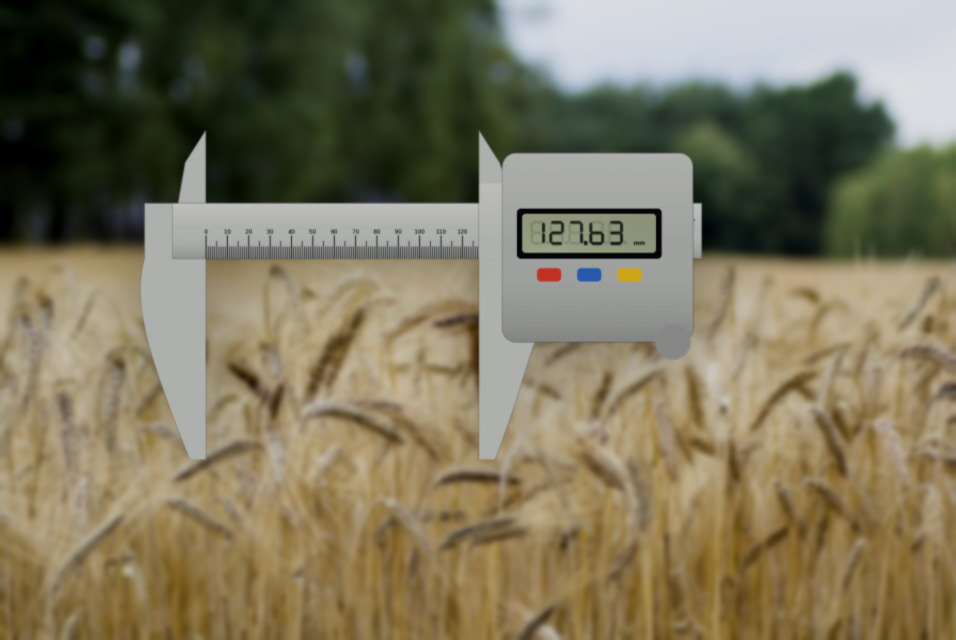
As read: **127.63** mm
